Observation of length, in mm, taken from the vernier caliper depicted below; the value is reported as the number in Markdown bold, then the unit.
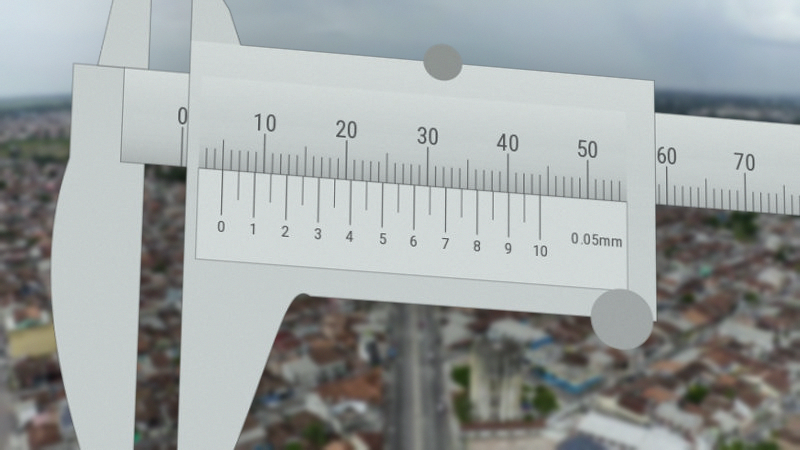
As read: **5.0** mm
